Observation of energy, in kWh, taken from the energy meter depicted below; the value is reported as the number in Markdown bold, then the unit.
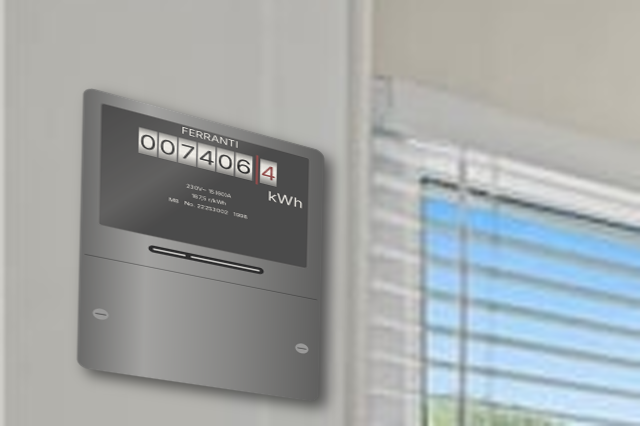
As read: **7406.4** kWh
